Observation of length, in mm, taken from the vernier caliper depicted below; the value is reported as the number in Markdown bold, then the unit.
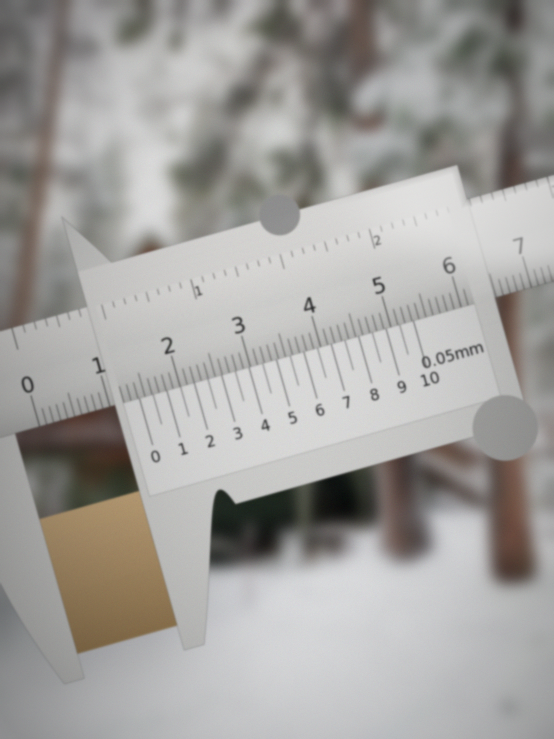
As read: **14.2** mm
